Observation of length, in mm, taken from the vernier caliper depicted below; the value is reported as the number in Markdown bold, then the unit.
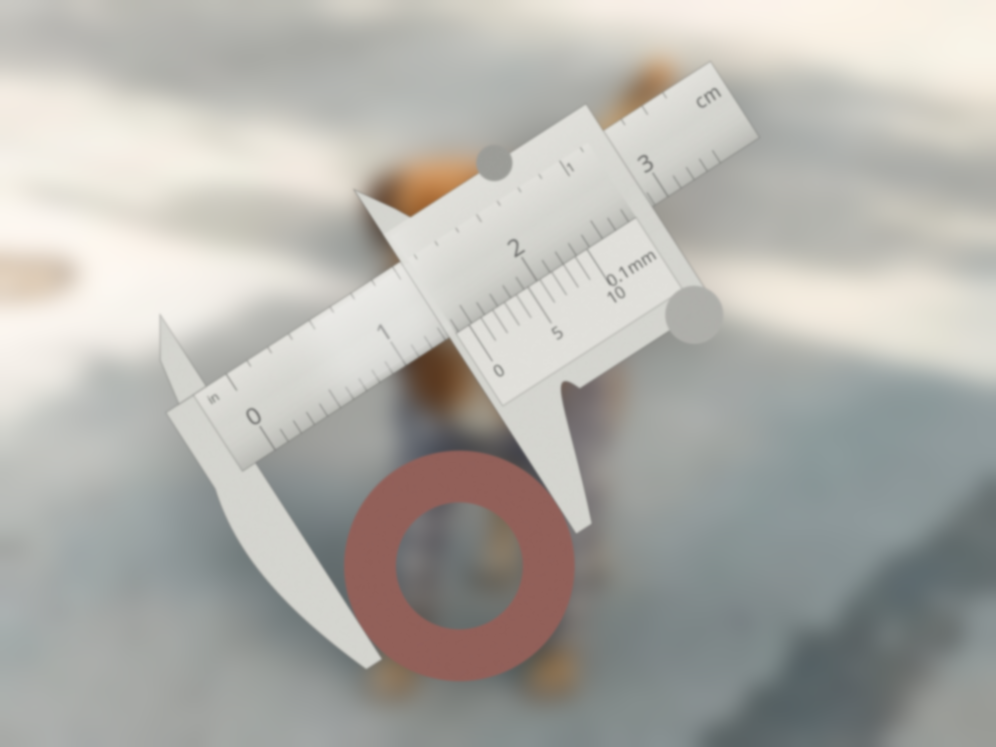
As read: **14.8** mm
